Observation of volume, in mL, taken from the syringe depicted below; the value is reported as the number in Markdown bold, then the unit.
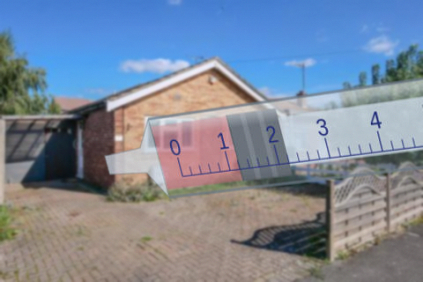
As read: **1.2** mL
